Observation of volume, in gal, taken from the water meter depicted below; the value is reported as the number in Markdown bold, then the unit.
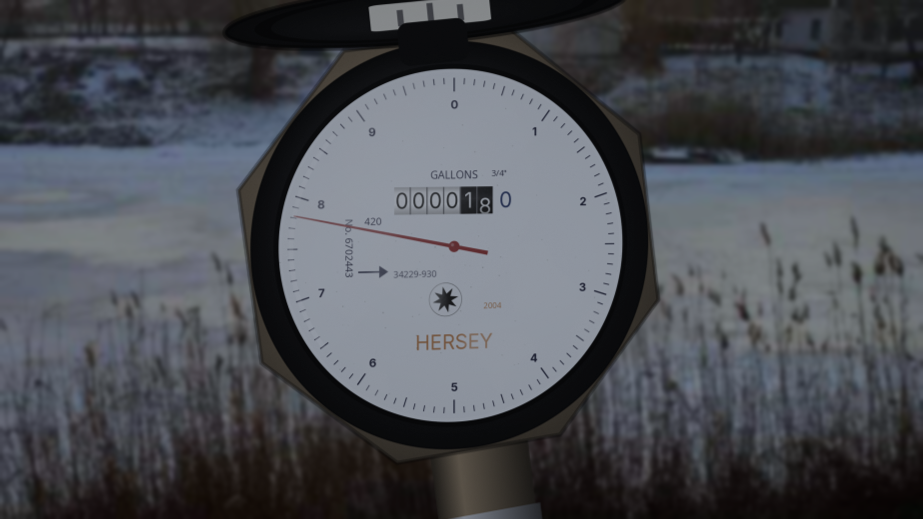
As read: **177.8** gal
